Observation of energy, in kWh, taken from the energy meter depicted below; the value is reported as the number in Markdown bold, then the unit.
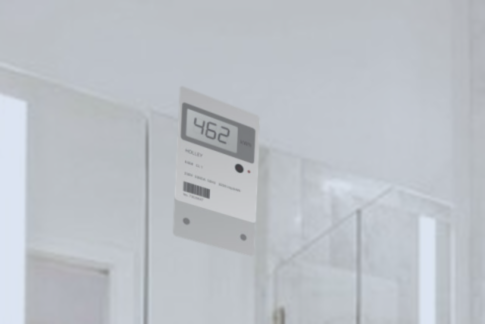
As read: **462** kWh
